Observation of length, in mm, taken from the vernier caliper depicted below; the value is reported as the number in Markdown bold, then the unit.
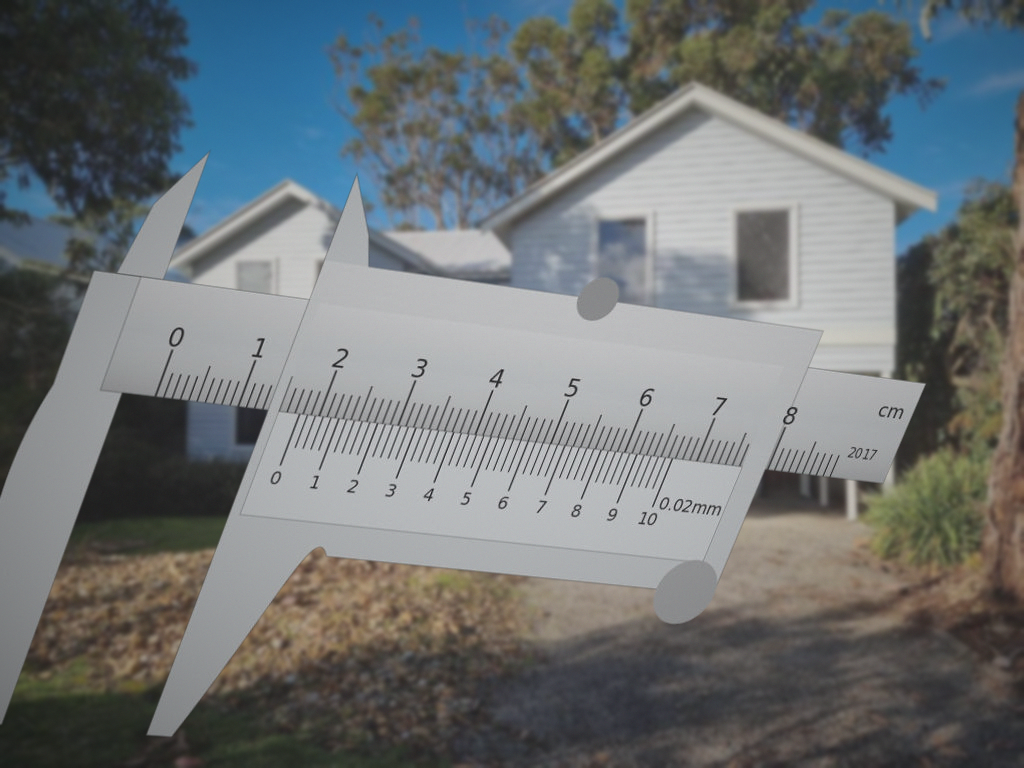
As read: **17.6** mm
